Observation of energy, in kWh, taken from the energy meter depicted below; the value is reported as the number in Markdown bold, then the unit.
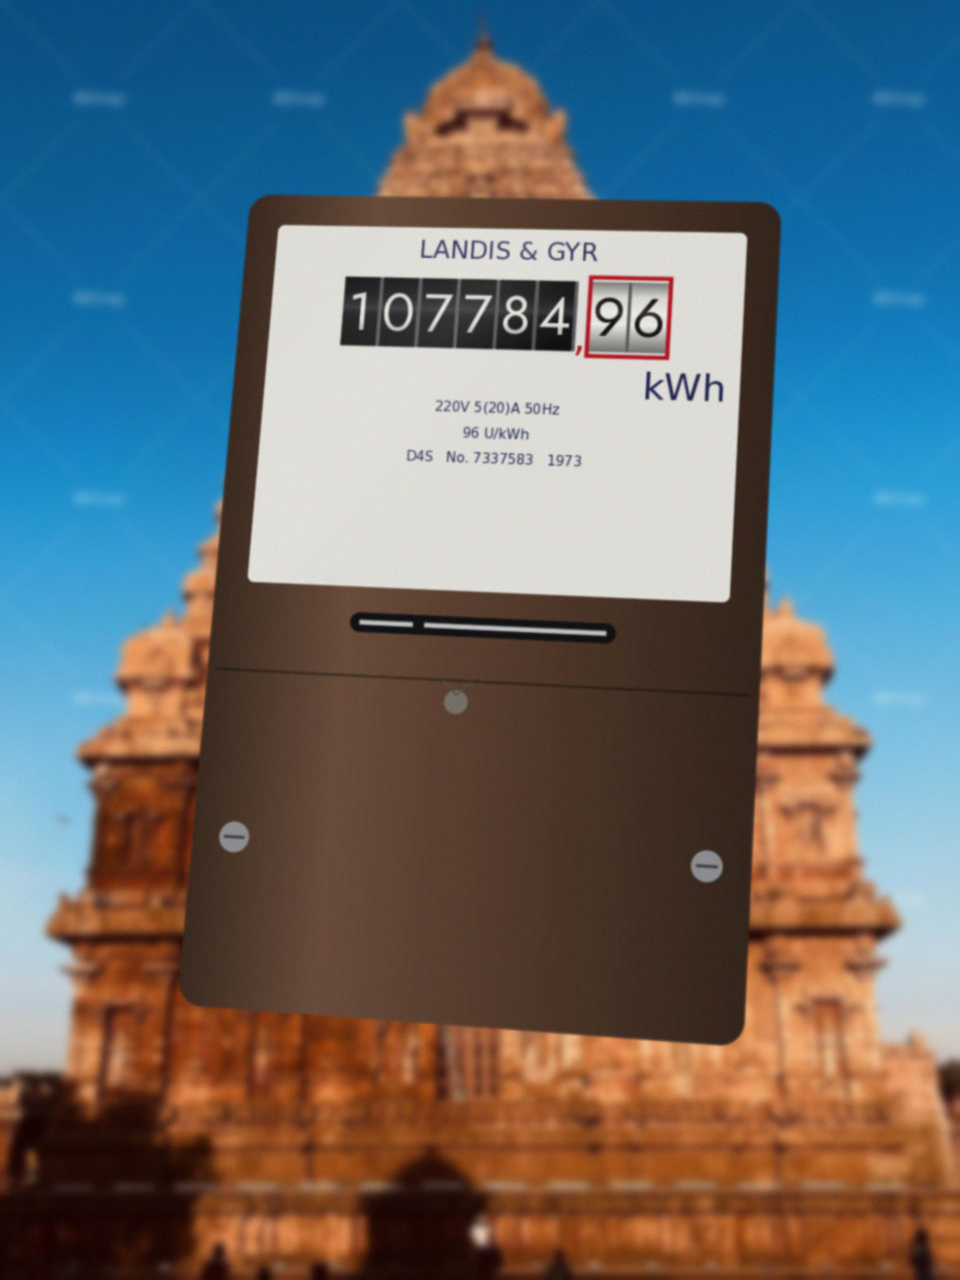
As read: **107784.96** kWh
